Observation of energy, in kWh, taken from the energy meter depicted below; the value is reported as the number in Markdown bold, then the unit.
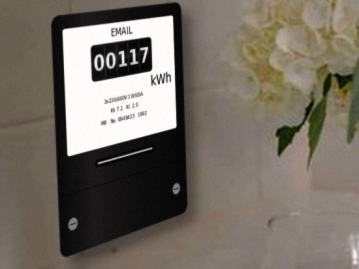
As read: **117** kWh
